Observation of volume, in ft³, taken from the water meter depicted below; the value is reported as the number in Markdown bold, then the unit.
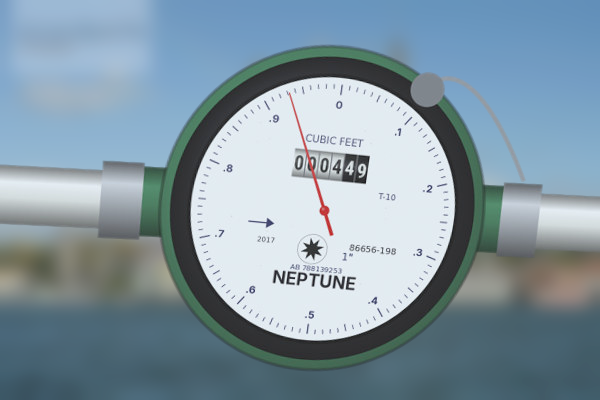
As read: **448.93** ft³
